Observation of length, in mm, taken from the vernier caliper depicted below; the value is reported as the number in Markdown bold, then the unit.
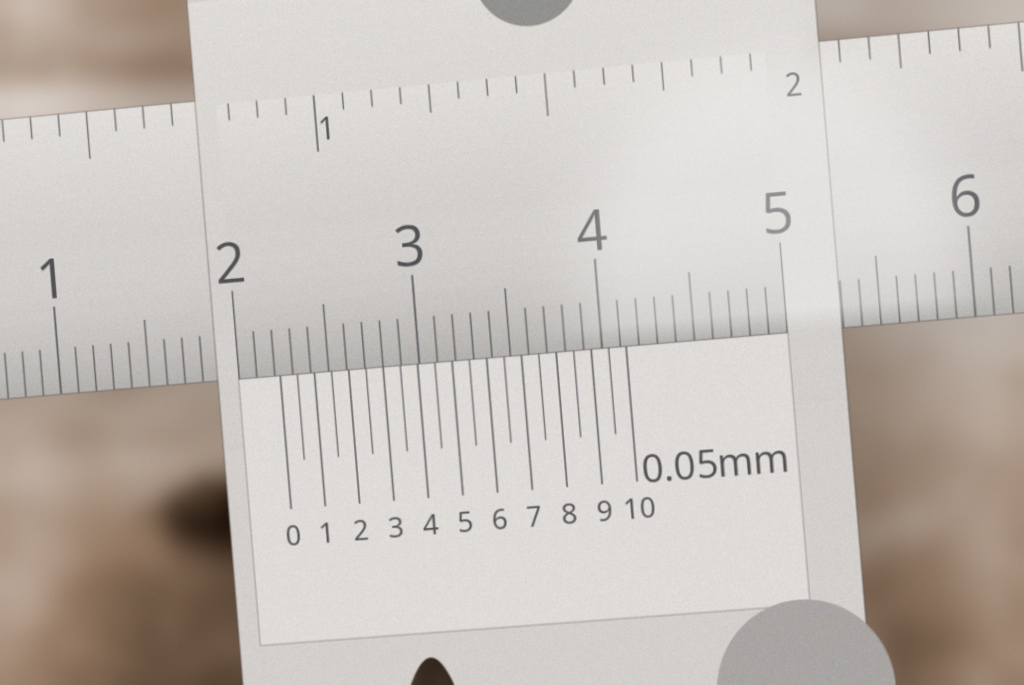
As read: **22.3** mm
